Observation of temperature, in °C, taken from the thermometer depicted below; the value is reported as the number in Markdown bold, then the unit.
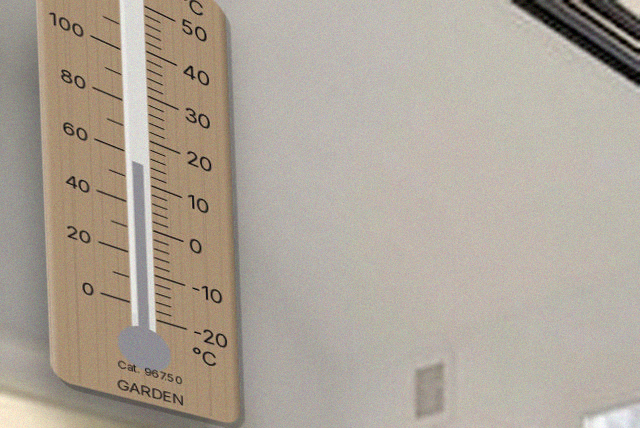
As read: **14** °C
